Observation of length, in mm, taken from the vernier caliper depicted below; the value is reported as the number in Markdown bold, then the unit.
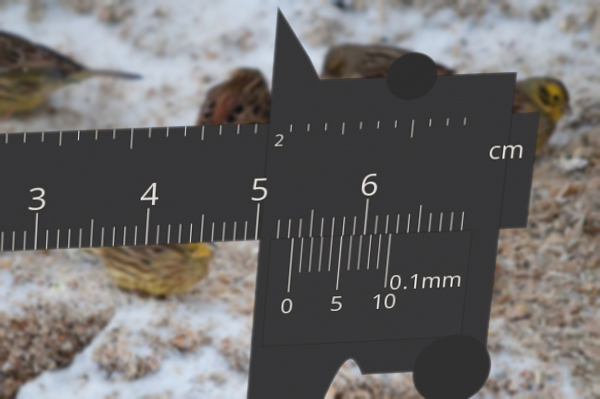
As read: **53.4** mm
